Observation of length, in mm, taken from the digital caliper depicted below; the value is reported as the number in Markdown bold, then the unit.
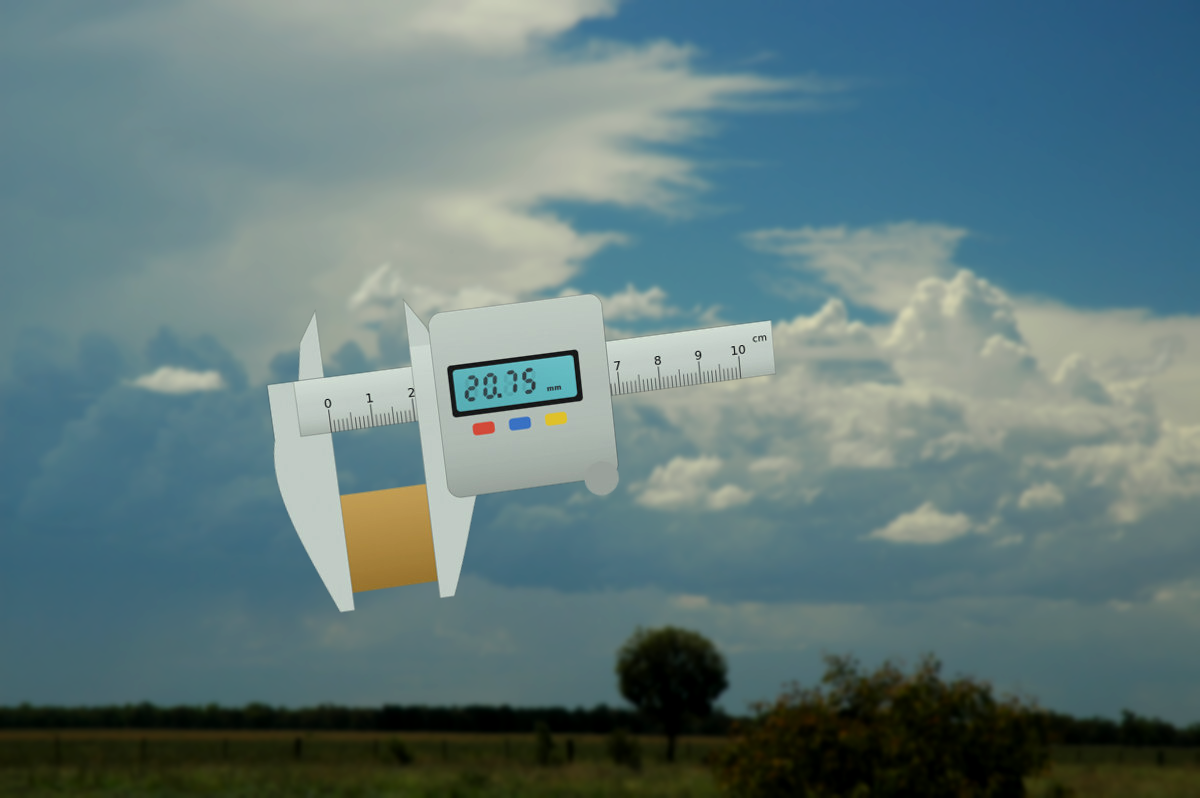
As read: **20.75** mm
